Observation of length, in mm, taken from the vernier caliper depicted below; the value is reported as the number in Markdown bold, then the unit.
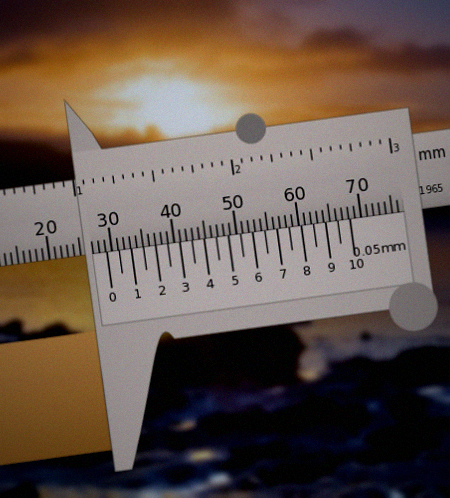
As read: **29.2** mm
